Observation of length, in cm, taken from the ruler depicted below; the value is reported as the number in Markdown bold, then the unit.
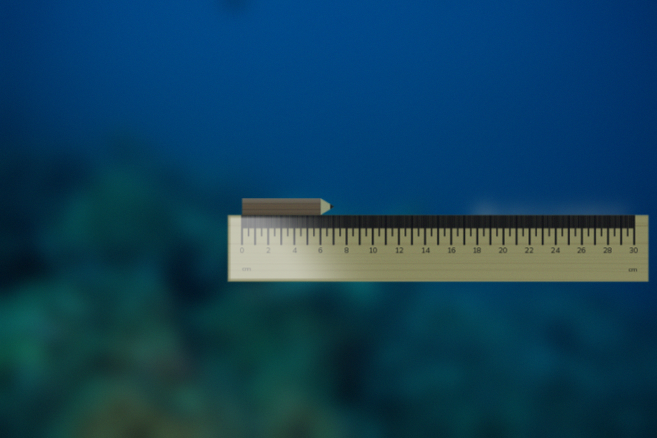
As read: **7** cm
